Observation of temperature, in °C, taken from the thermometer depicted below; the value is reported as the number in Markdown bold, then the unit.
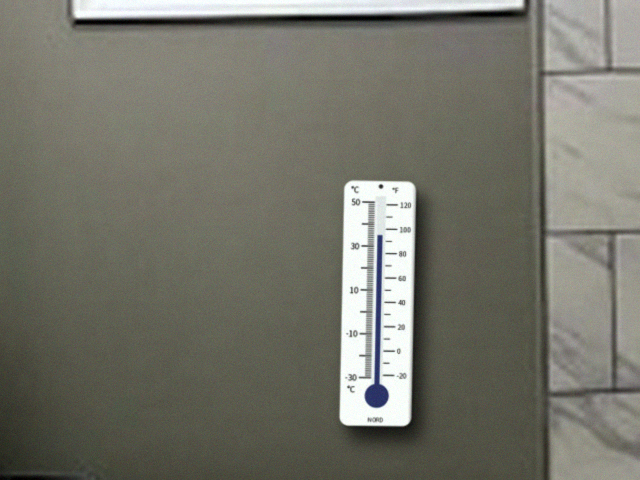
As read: **35** °C
